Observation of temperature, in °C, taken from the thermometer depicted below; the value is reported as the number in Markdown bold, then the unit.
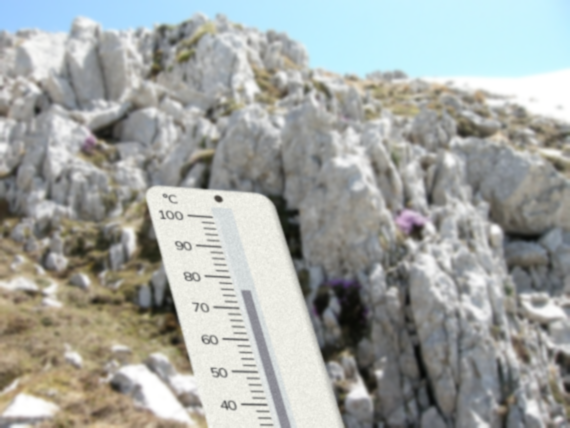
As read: **76** °C
